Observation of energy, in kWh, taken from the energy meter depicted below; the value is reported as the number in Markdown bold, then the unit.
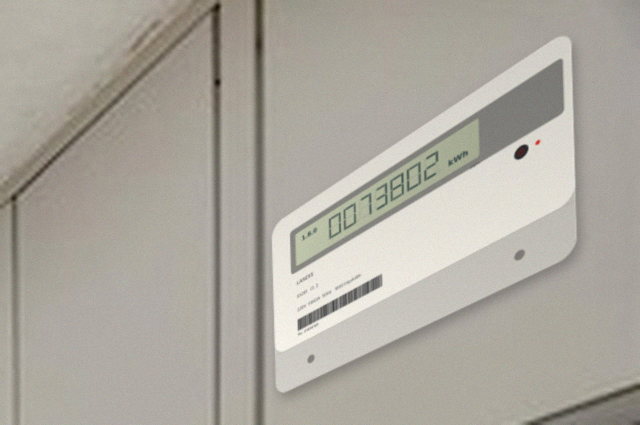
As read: **73802** kWh
